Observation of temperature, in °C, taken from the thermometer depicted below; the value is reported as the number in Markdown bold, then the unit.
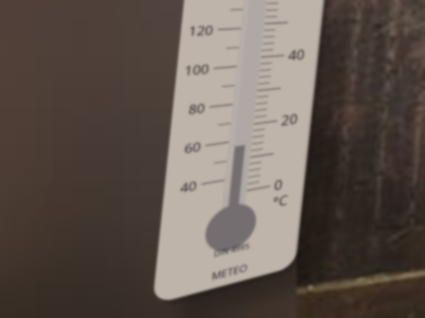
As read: **14** °C
